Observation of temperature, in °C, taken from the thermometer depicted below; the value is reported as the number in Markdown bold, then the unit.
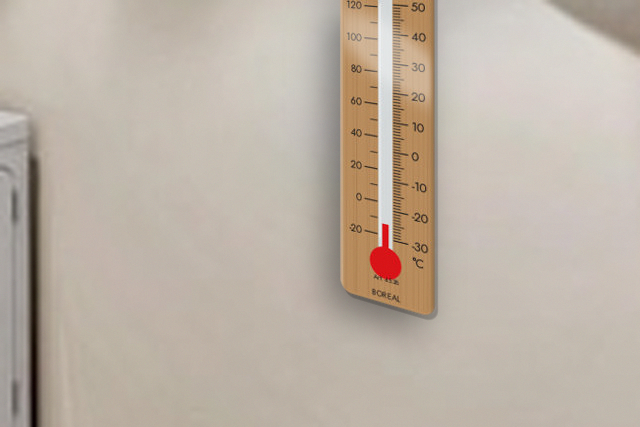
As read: **-25** °C
